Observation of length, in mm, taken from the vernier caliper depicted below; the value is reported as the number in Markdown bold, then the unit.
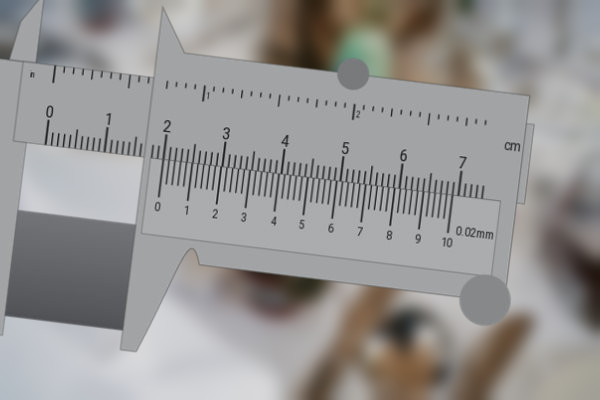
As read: **20.0** mm
